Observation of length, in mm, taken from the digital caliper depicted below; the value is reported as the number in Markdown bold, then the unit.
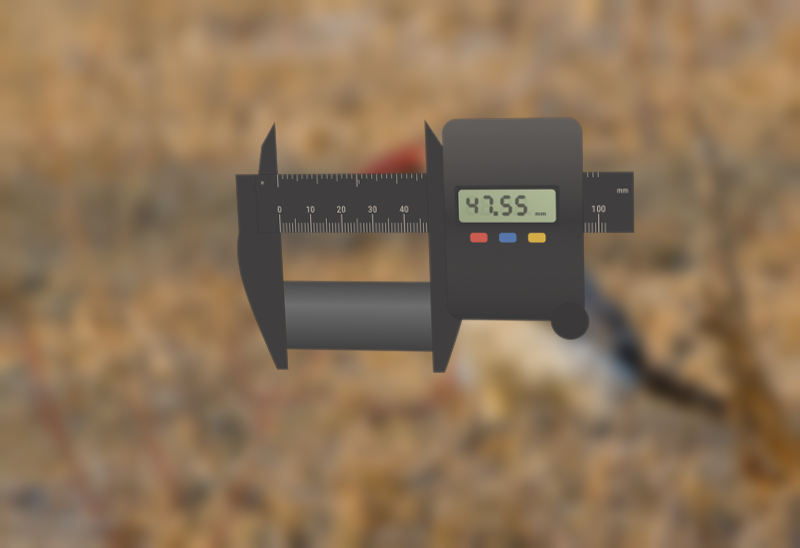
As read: **47.55** mm
